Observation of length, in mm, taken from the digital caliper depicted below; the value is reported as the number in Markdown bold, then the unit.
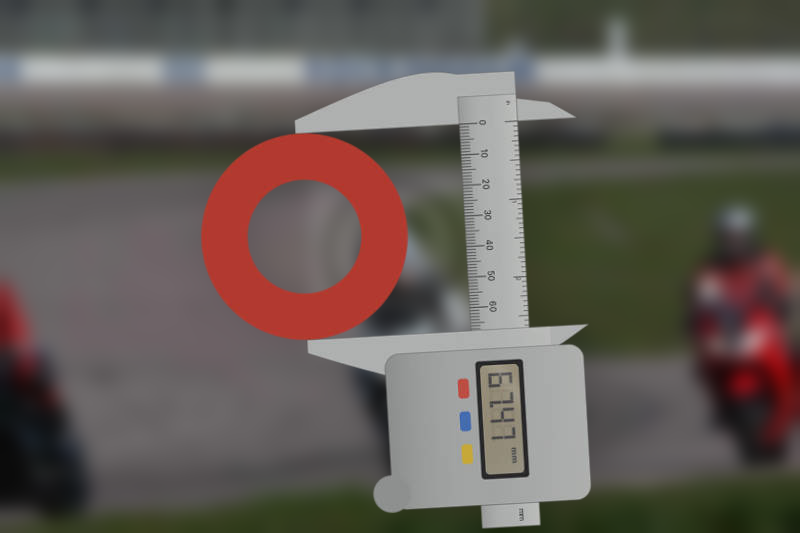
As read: **67.47** mm
